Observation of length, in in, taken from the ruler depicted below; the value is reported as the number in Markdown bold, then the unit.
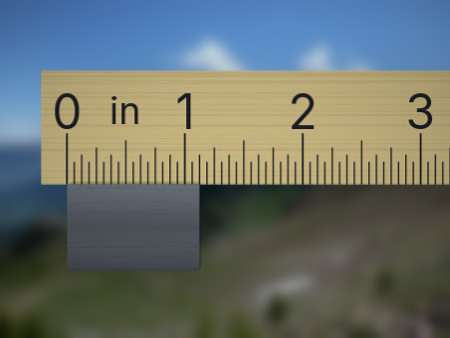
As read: **1.125** in
